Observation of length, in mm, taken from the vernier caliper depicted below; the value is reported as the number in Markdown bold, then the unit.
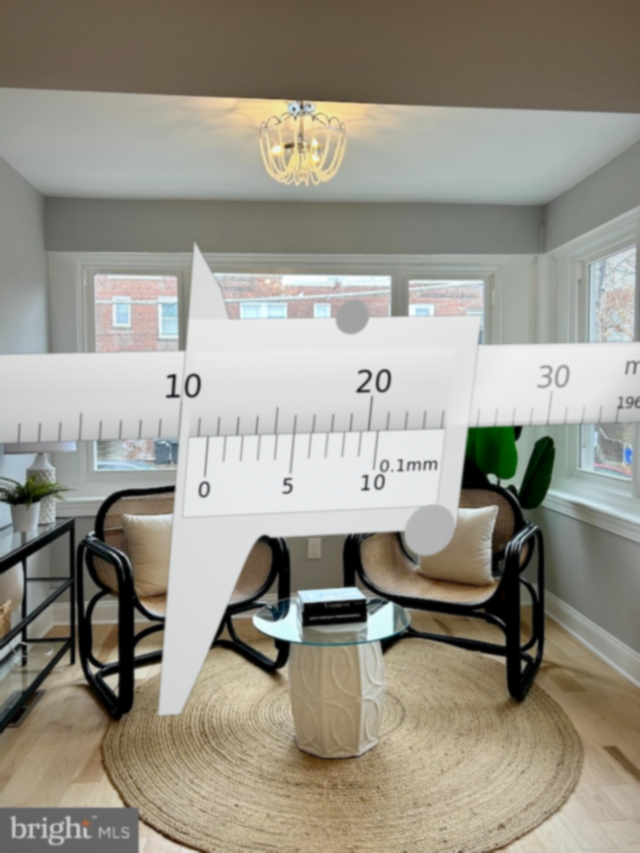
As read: **11.5** mm
